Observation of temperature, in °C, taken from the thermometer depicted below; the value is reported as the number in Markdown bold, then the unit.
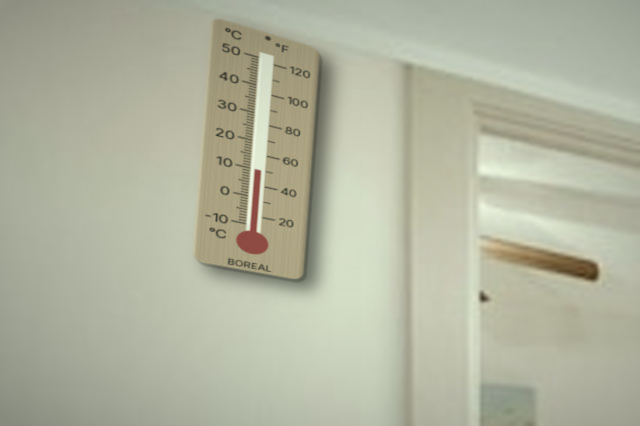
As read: **10** °C
